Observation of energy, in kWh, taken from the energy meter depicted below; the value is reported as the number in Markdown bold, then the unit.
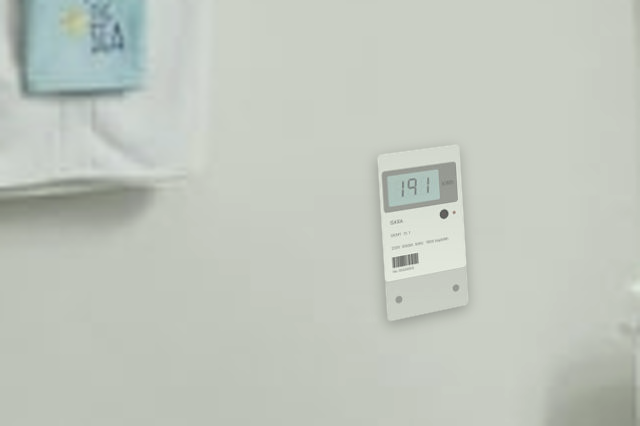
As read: **191** kWh
